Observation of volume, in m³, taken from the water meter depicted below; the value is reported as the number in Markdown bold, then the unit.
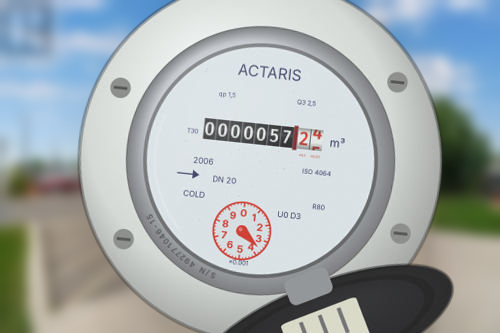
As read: **57.243** m³
